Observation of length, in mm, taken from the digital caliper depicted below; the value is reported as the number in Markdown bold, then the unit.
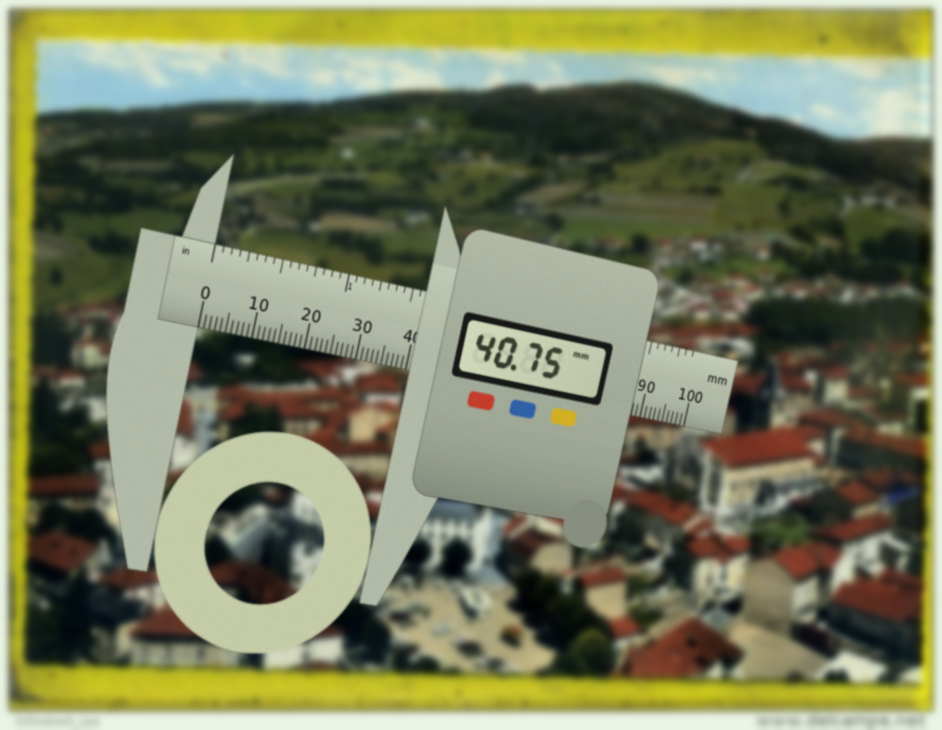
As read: **40.75** mm
